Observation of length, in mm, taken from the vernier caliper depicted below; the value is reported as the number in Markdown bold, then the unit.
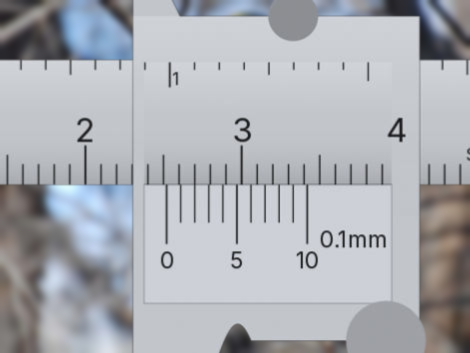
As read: **25.2** mm
